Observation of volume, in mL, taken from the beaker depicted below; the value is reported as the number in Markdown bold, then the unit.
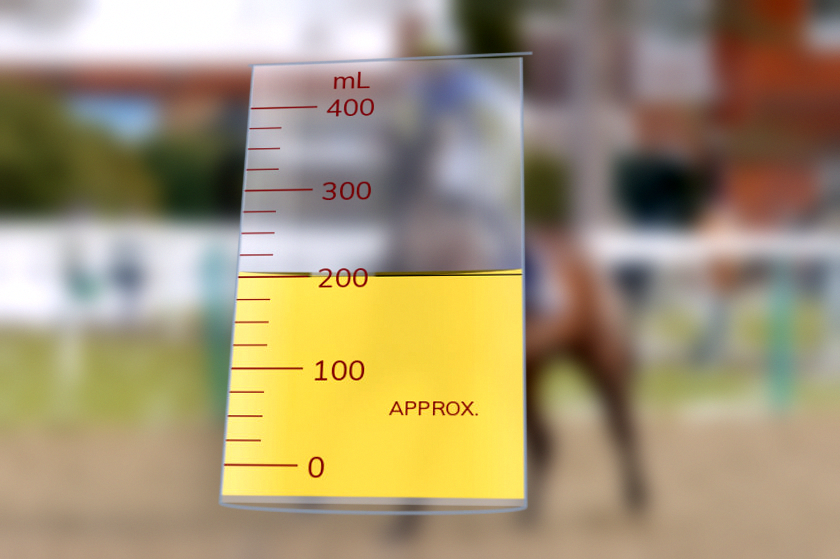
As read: **200** mL
